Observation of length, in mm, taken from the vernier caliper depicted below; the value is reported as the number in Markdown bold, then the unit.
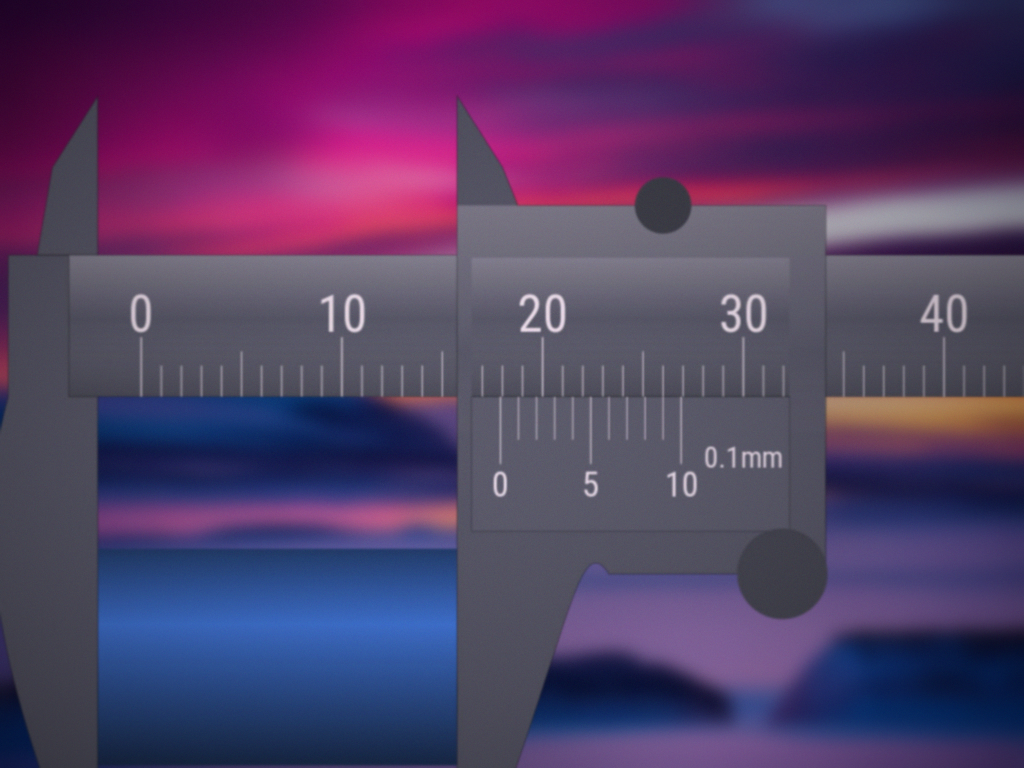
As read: **17.9** mm
